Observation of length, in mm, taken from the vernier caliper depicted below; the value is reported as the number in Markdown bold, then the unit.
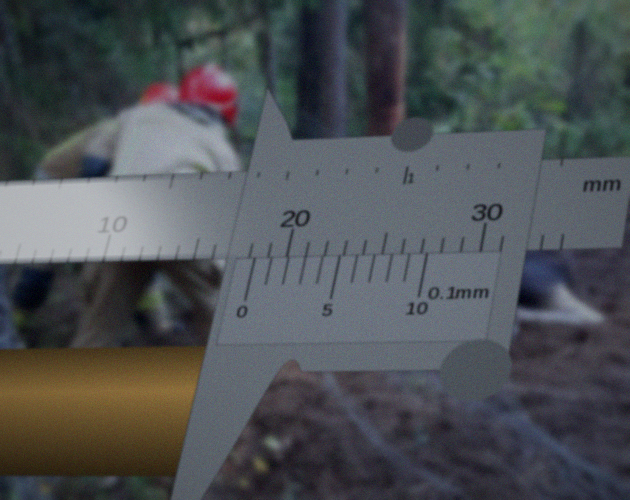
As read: **18.3** mm
